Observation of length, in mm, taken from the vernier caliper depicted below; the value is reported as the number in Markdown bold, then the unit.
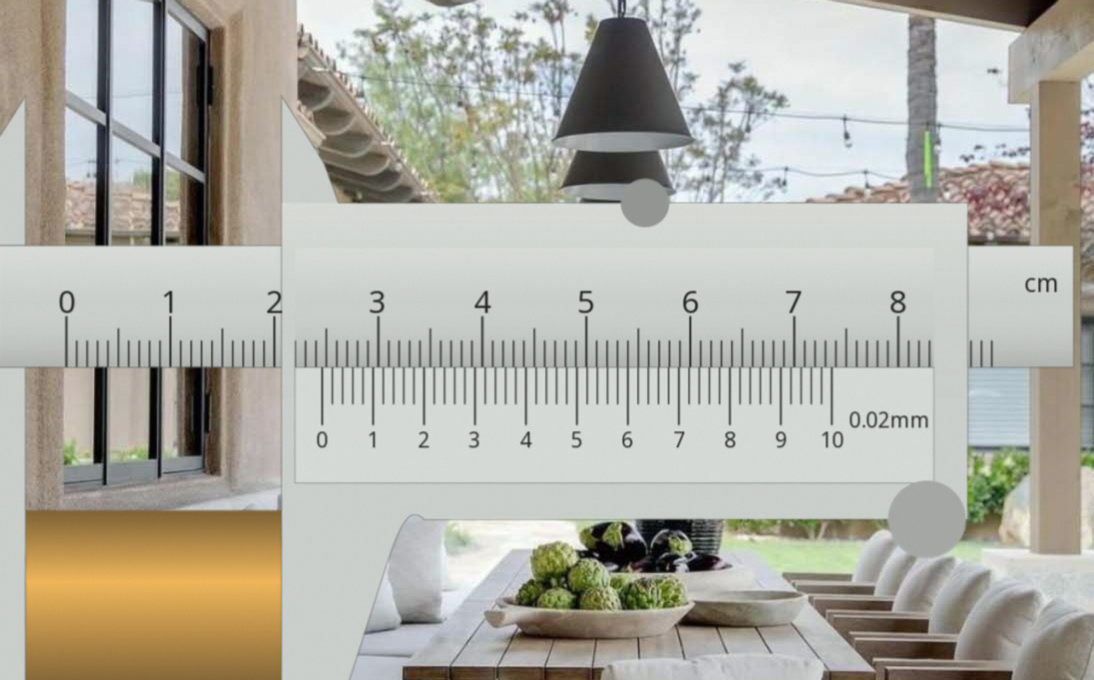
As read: **24.6** mm
